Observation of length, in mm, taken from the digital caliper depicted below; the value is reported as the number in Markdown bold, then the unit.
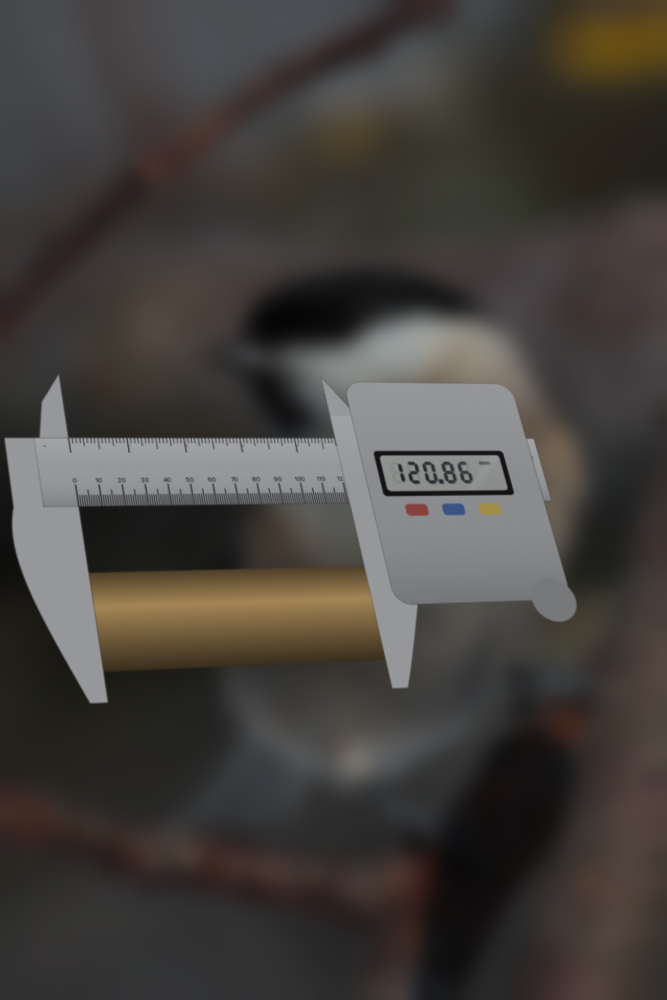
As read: **120.86** mm
